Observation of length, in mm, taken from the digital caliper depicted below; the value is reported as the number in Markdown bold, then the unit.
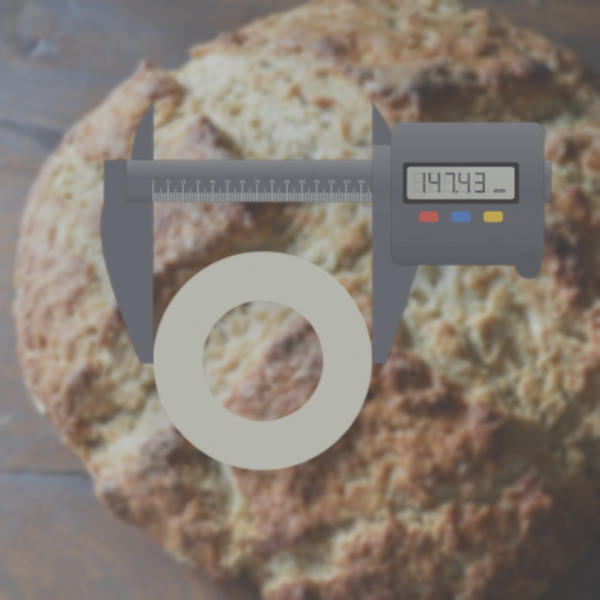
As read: **147.43** mm
